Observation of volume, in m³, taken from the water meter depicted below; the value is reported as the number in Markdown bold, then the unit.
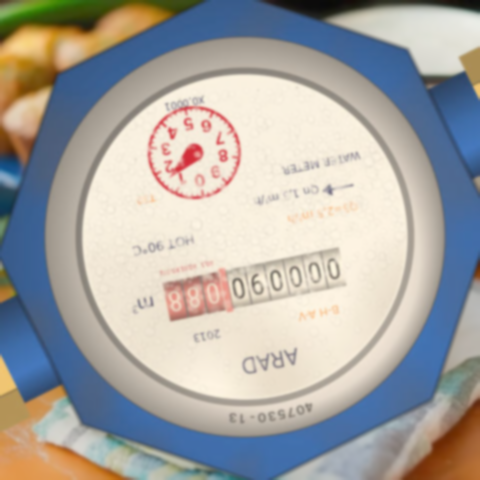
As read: **90.0881** m³
